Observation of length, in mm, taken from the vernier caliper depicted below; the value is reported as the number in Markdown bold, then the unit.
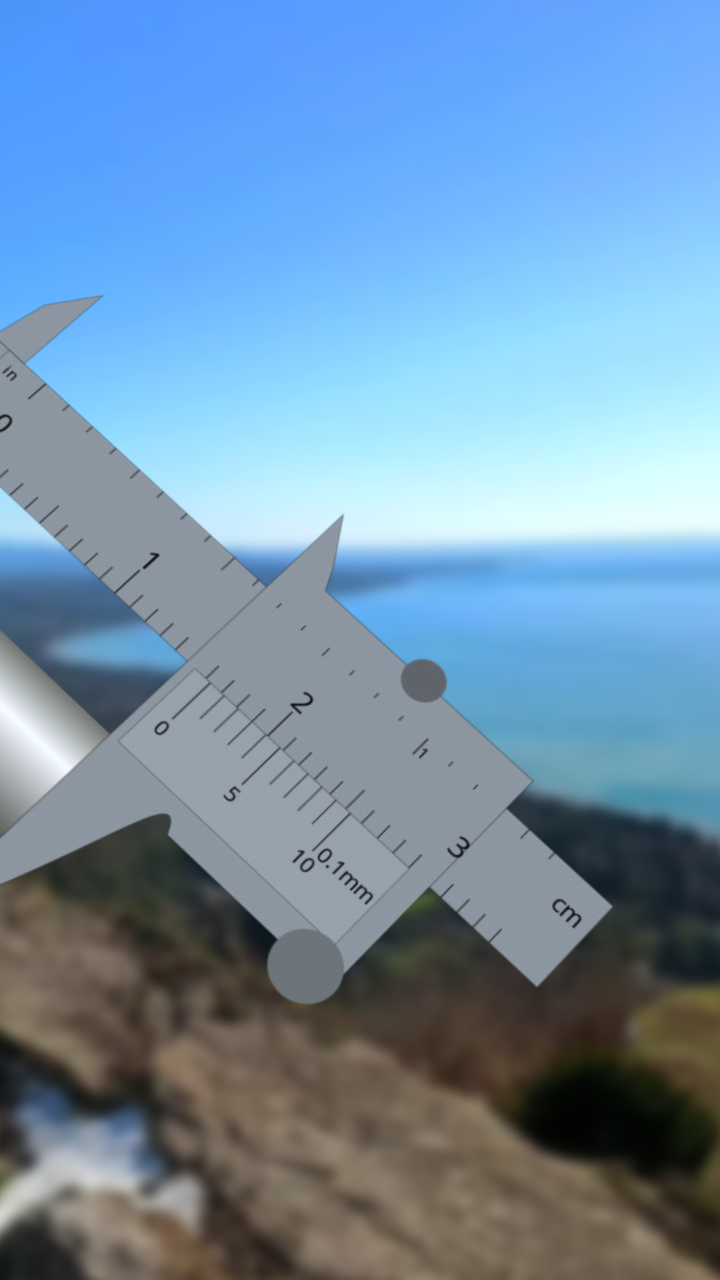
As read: **16.3** mm
